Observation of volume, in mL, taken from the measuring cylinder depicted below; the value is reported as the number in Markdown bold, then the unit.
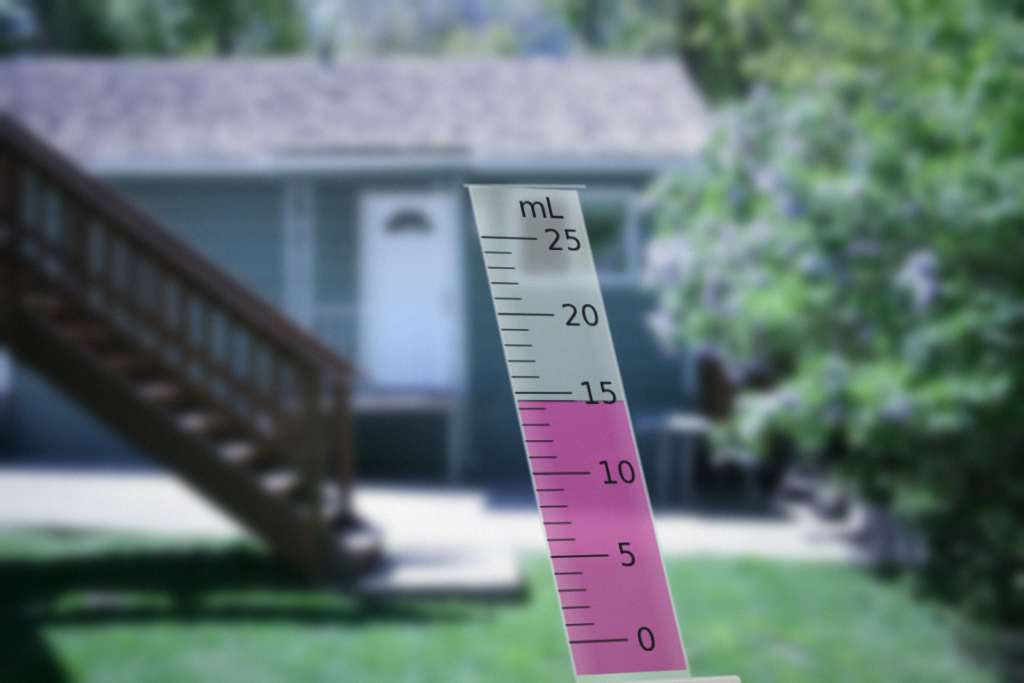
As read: **14.5** mL
